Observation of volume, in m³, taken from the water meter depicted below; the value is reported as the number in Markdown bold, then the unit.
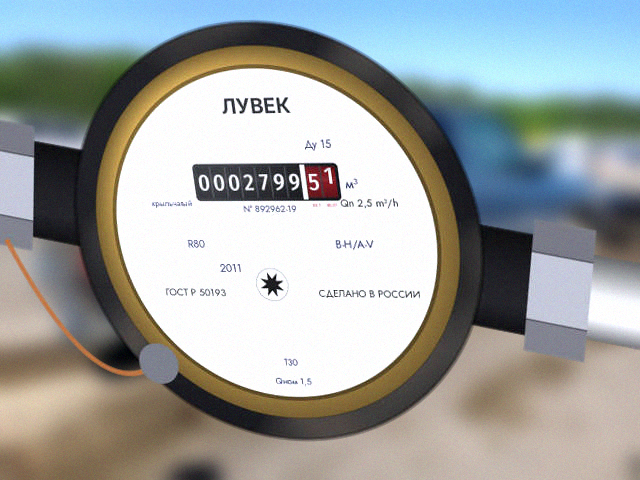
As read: **2799.51** m³
